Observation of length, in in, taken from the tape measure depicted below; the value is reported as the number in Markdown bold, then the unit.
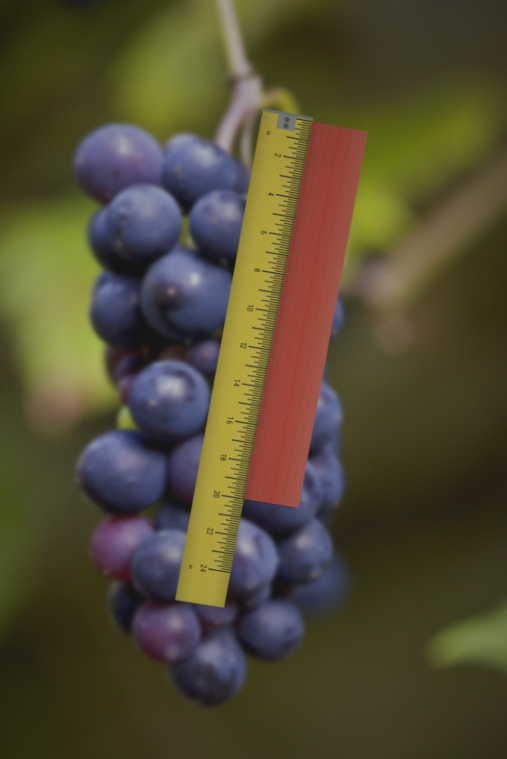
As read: **20** in
